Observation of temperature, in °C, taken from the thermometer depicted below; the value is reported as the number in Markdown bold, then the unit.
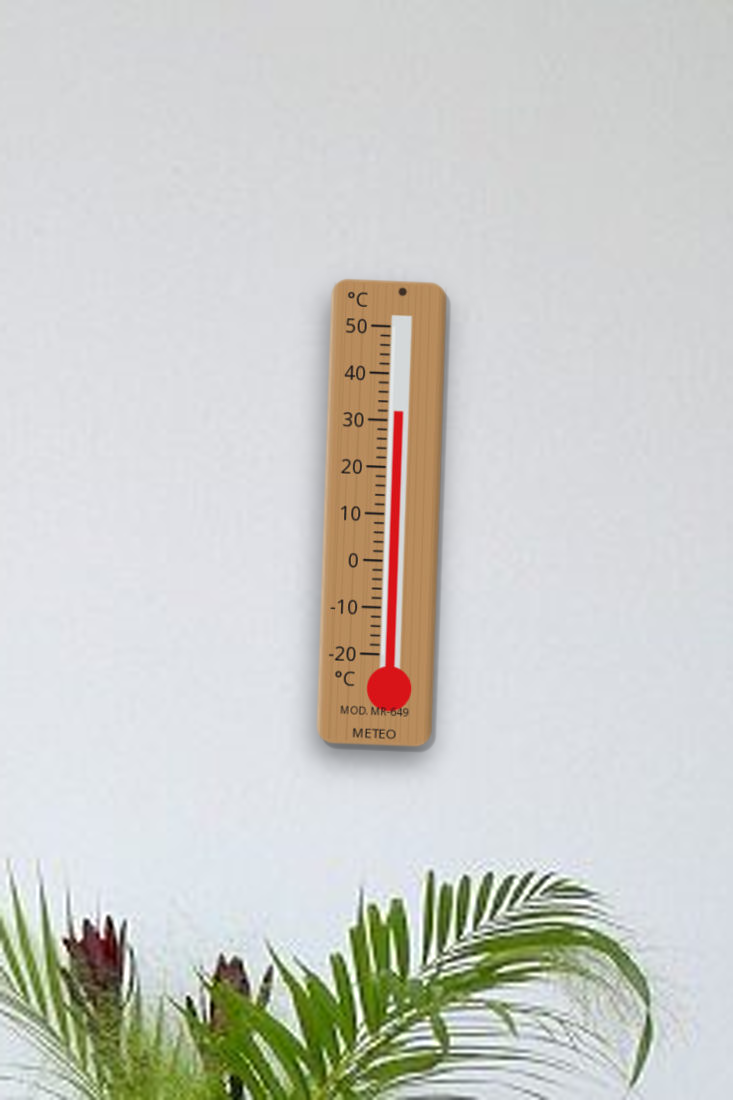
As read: **32** °C
